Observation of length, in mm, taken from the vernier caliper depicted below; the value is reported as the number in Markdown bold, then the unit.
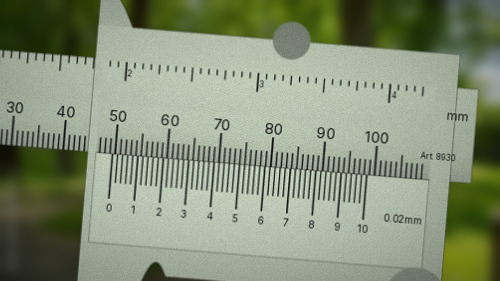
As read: **49.5** mm
